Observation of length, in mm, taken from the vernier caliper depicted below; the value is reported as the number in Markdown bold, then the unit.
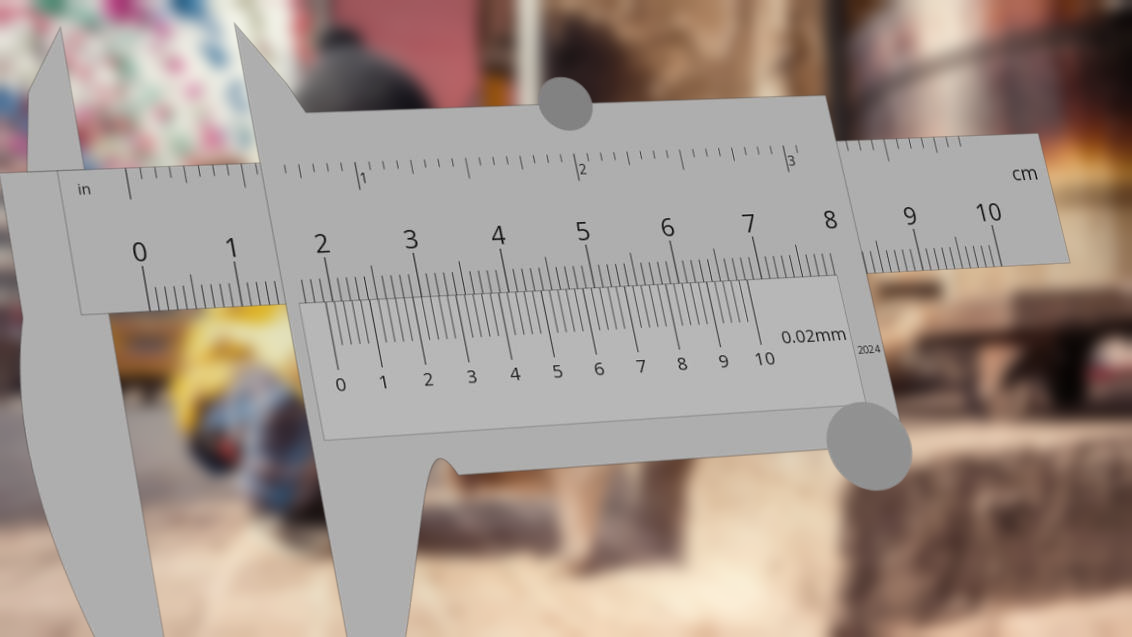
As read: **19.2** mm
